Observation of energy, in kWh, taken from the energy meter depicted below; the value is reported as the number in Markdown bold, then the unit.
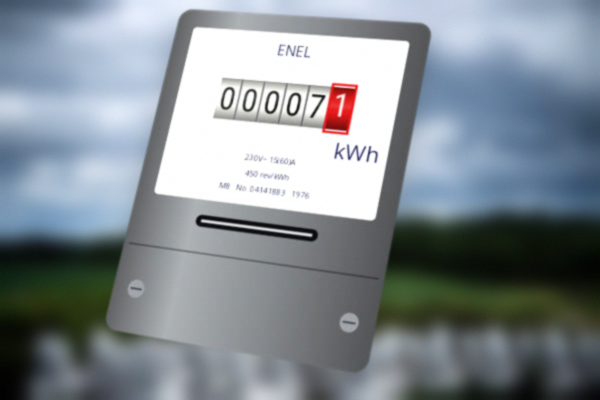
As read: **7.1** kWh
